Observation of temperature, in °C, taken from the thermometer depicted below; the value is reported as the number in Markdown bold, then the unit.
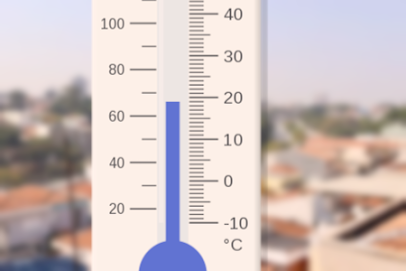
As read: **19** °C
